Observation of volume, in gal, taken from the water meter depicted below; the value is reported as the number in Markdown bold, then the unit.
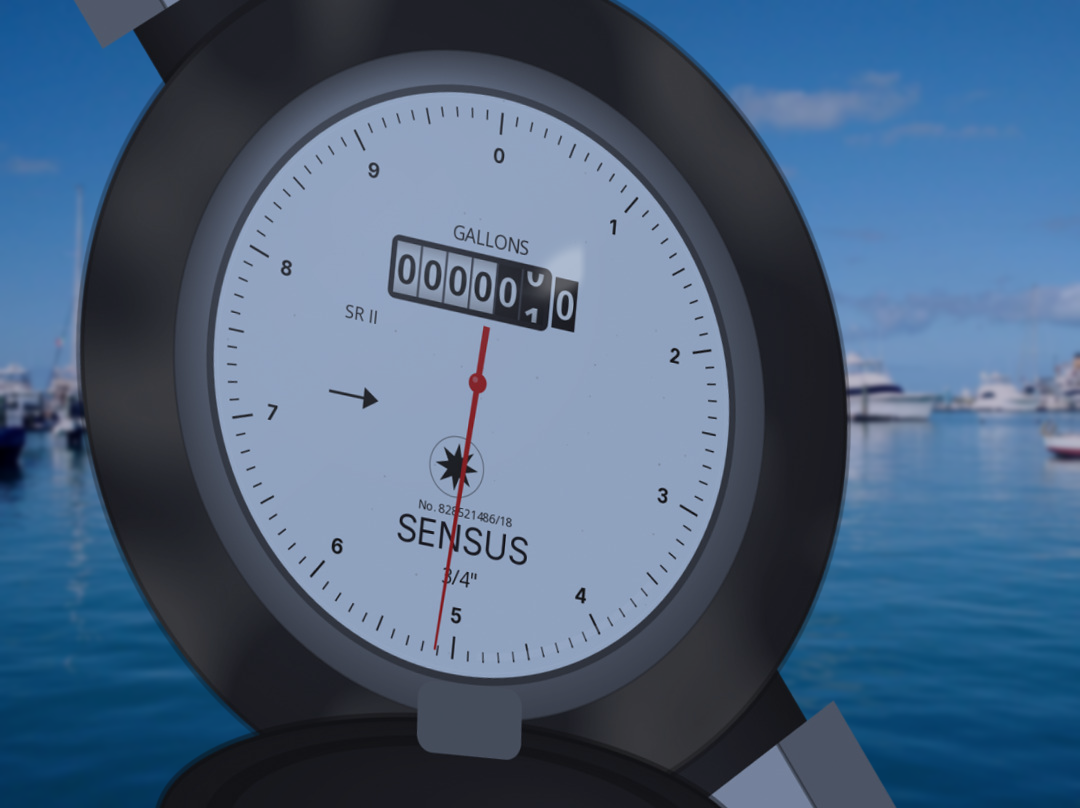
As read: **5.1** gal
